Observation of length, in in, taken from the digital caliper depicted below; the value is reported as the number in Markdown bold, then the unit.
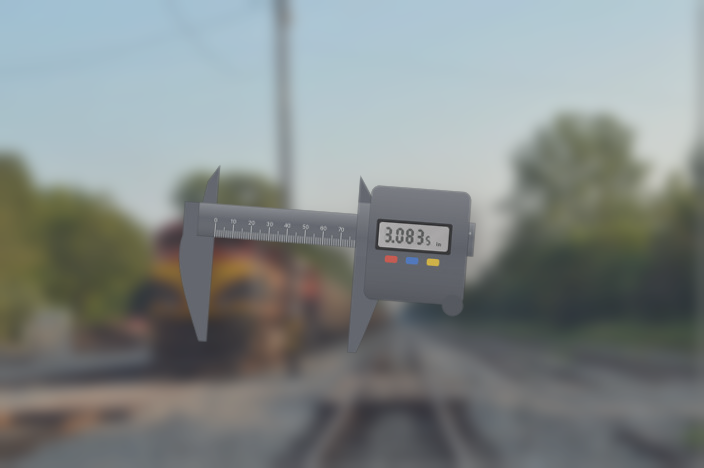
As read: **3.0835** in
